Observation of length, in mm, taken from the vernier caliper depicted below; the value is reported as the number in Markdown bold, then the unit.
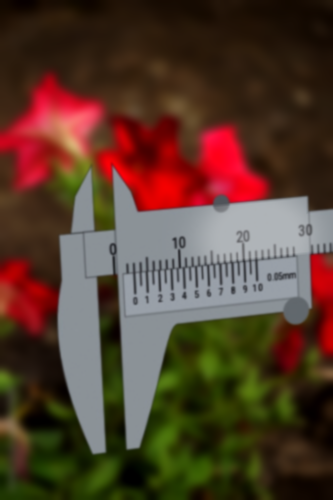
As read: **3.0** mm
